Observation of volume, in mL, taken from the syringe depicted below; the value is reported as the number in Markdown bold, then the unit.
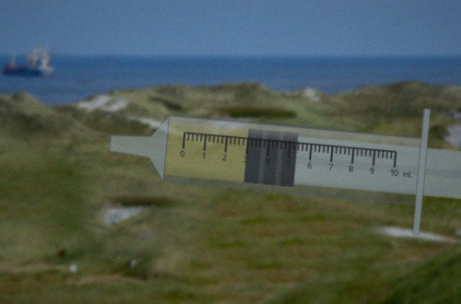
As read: **3** mL
